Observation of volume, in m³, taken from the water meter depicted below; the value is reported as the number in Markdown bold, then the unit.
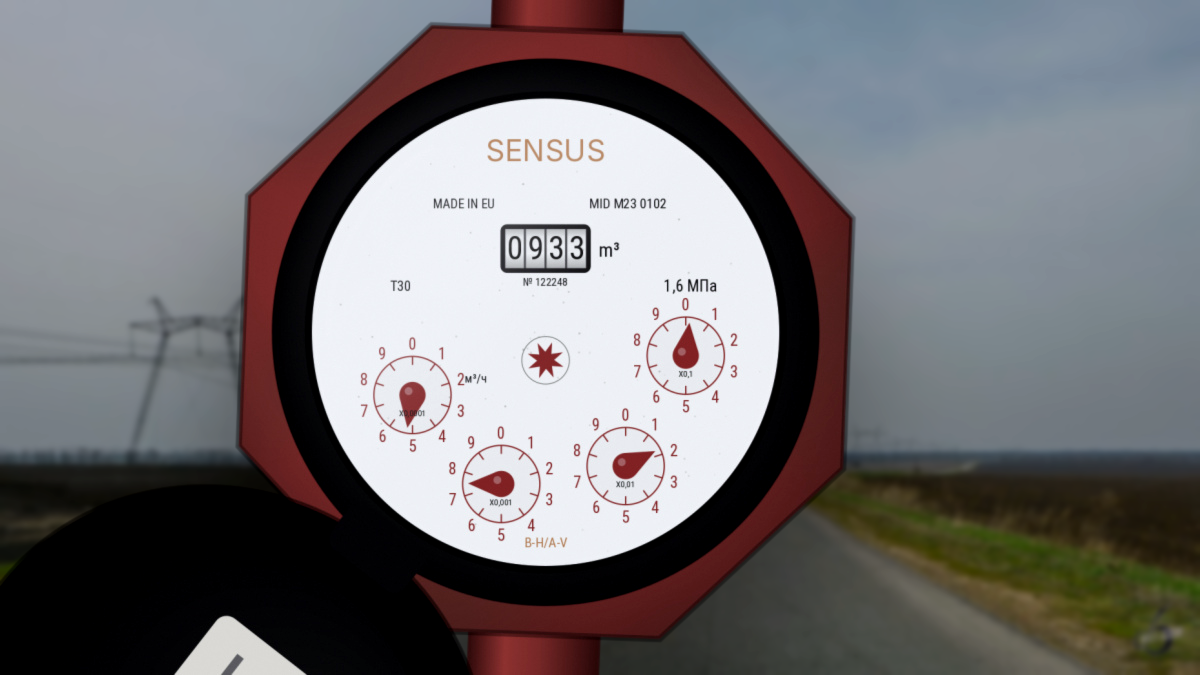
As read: **933.0175** m³
